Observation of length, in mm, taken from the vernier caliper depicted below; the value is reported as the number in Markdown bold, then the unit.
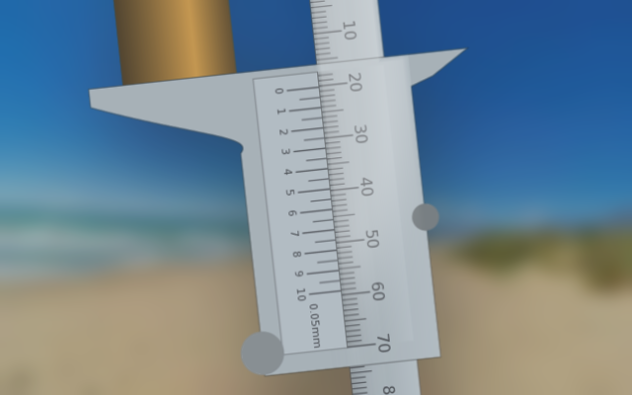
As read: **20.2** mm
